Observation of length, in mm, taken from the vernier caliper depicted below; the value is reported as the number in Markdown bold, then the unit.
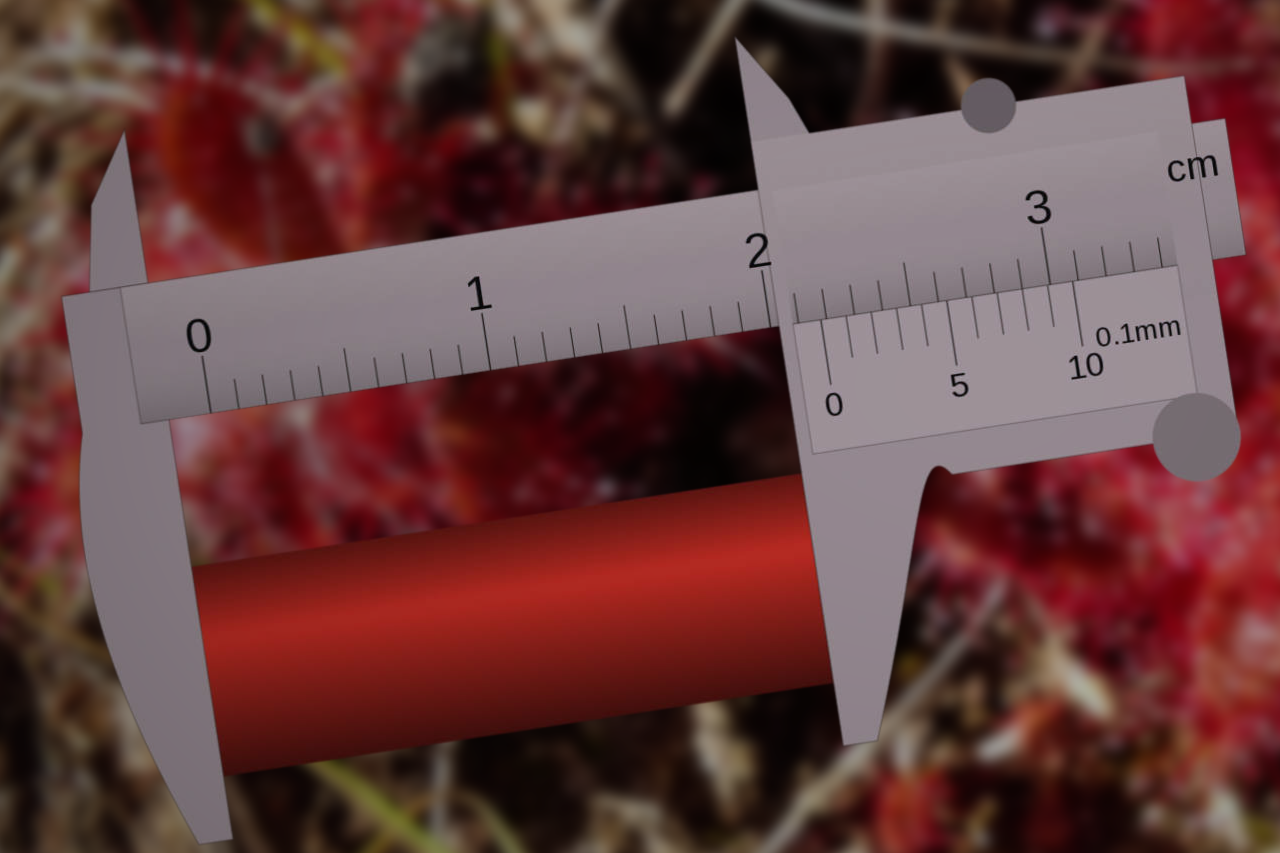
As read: **21.8** mm
